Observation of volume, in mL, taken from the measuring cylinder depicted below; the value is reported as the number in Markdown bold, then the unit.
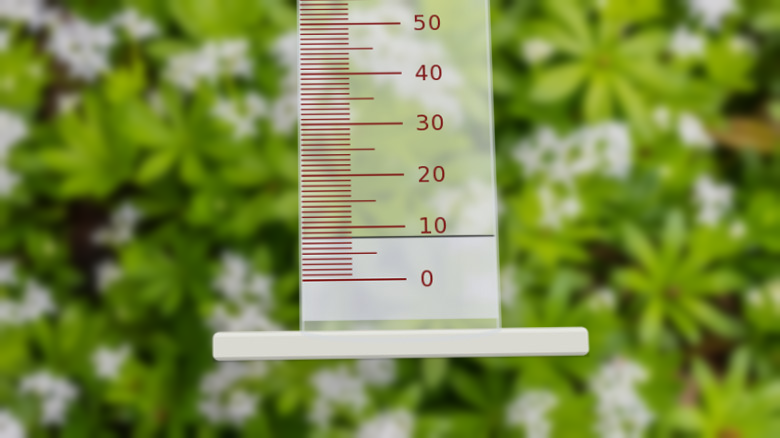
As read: **8** mL
